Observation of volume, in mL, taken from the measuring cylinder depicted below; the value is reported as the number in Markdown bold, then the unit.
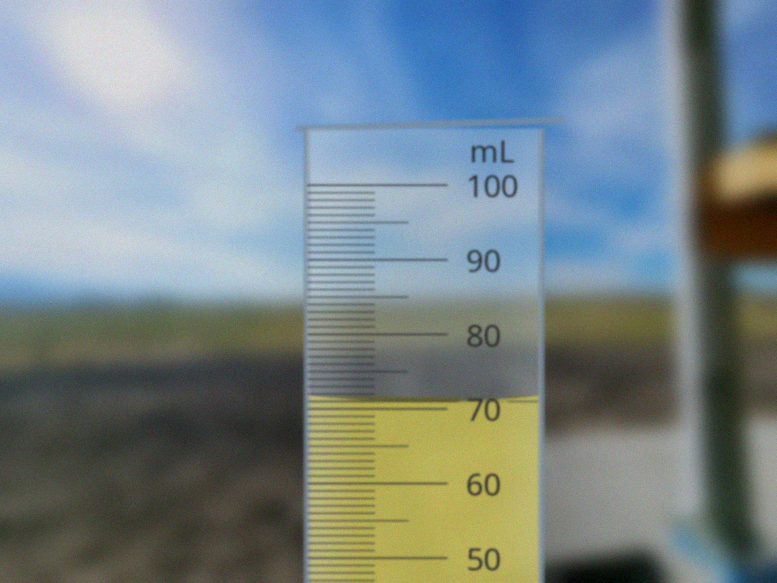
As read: **71** mL
